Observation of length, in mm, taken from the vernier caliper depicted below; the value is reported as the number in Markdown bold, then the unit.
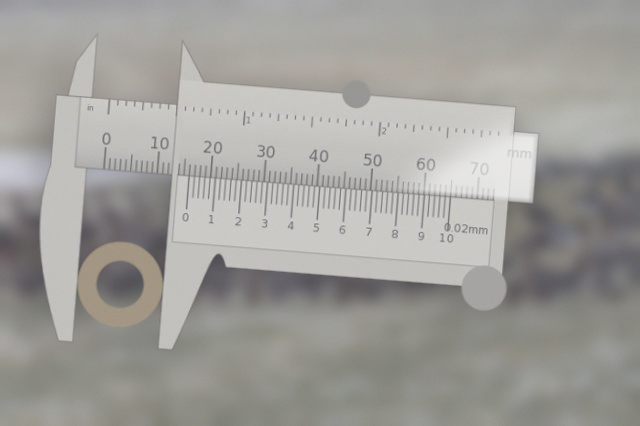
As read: **16.0** mm
